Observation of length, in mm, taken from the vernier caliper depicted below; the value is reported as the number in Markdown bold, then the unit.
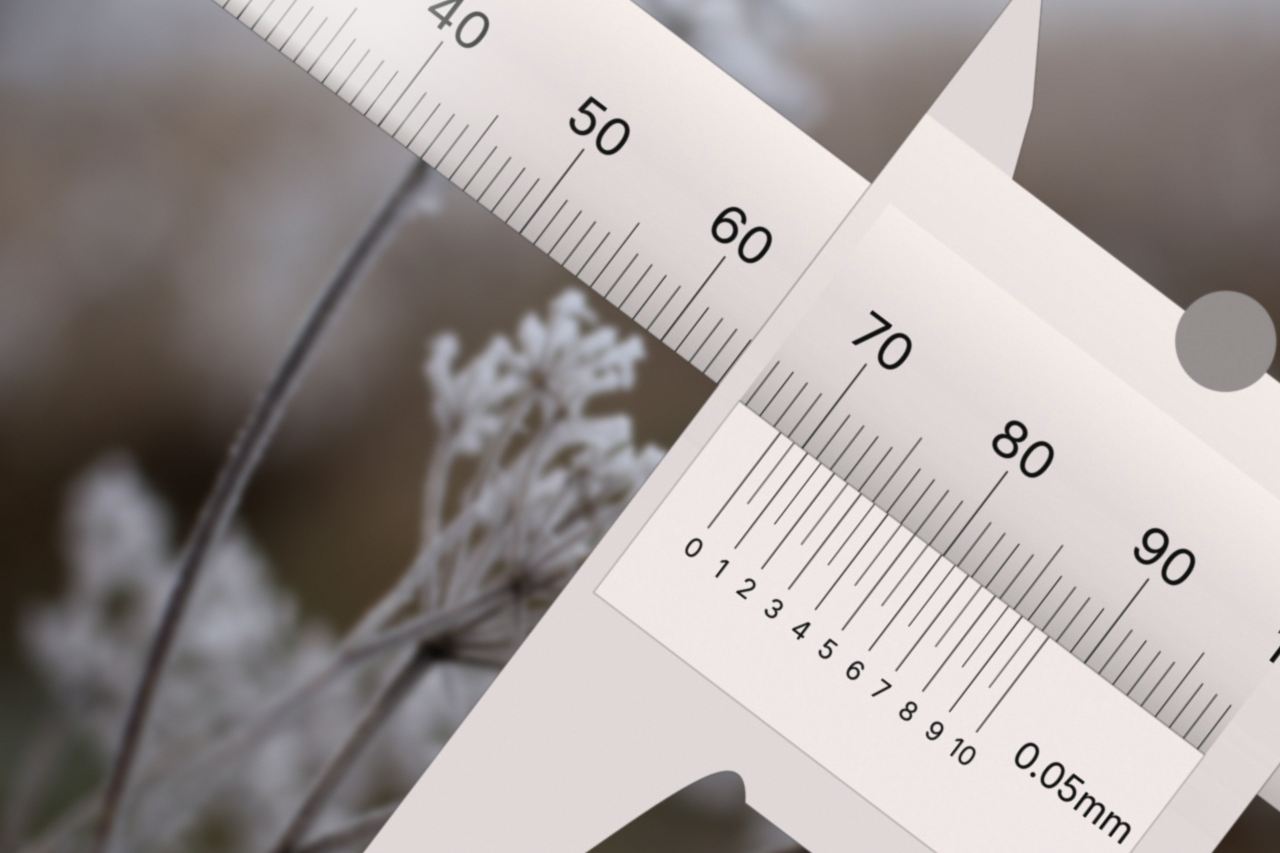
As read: **68.5** mm
